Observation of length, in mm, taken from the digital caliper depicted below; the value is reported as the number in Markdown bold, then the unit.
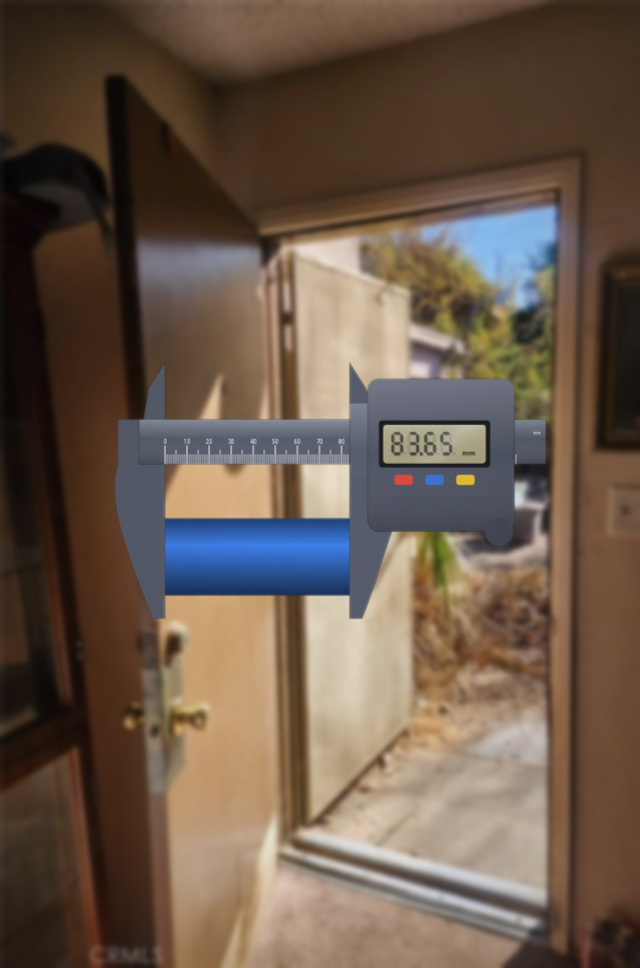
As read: **83.65** mm
